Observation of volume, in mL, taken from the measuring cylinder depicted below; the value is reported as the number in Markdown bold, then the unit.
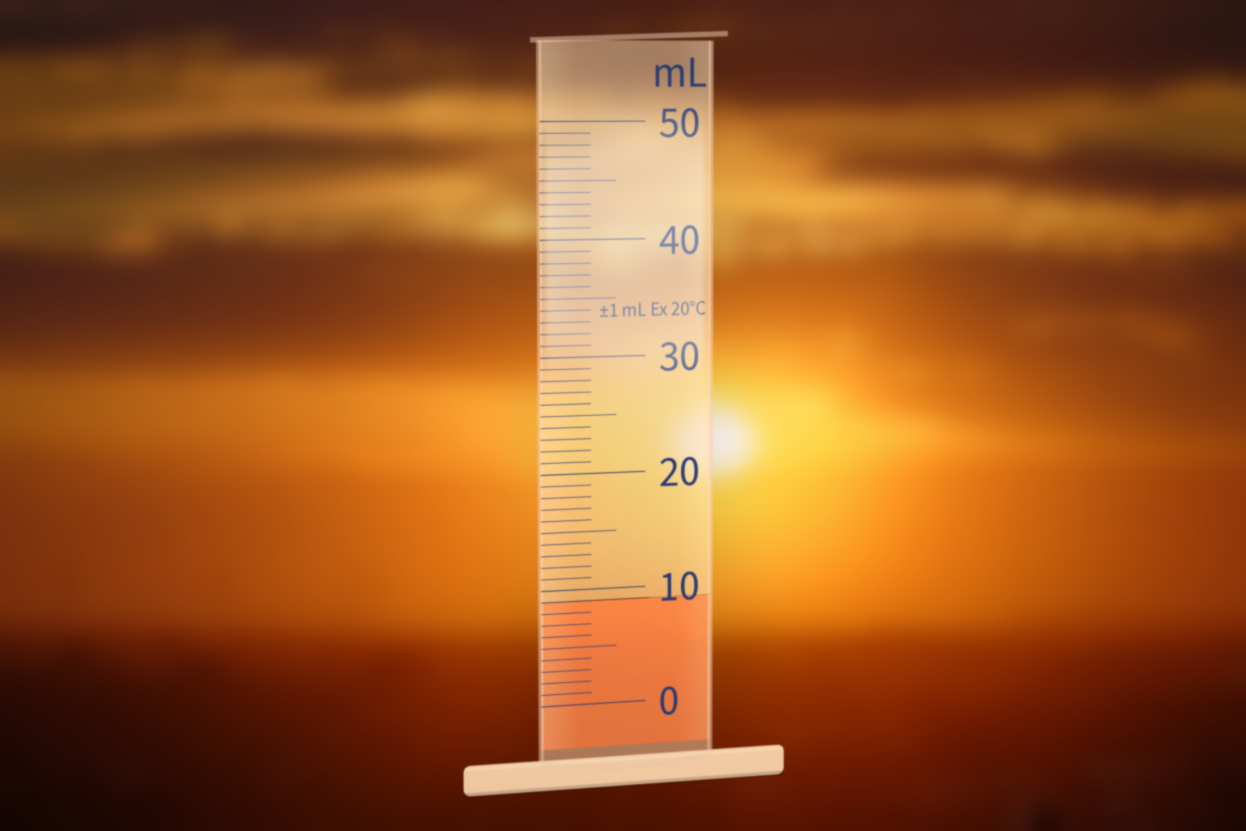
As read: **9** mL
